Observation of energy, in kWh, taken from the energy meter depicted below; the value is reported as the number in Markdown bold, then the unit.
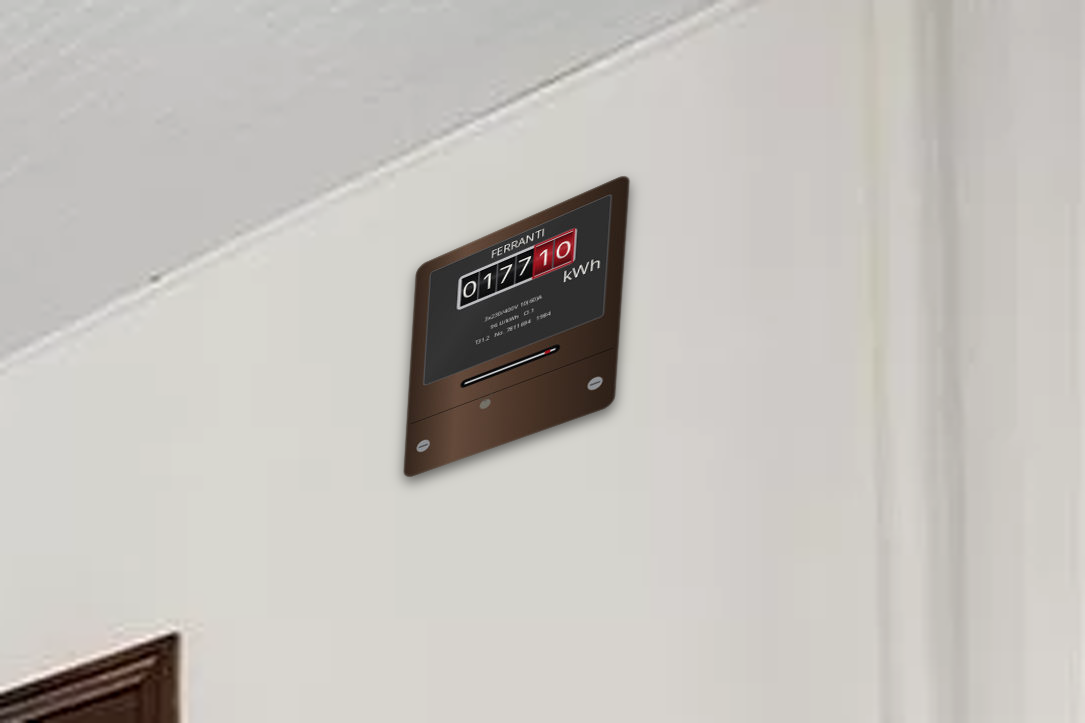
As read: **177.10** kWh
